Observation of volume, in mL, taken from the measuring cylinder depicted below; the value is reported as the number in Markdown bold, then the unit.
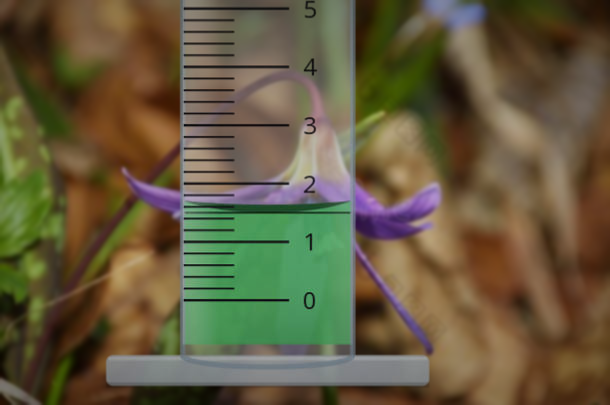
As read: **1.5** mL
